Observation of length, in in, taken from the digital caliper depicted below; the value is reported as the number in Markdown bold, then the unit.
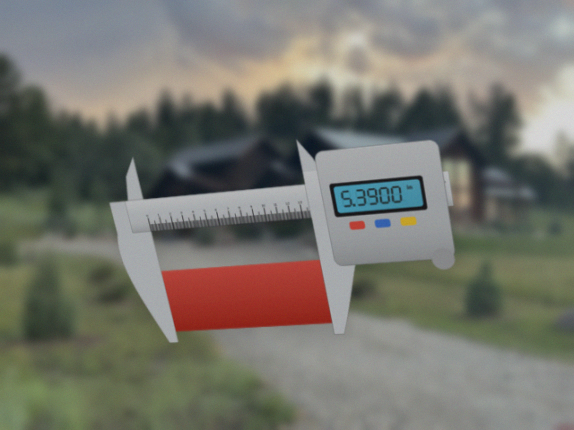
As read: **5.3900** in
